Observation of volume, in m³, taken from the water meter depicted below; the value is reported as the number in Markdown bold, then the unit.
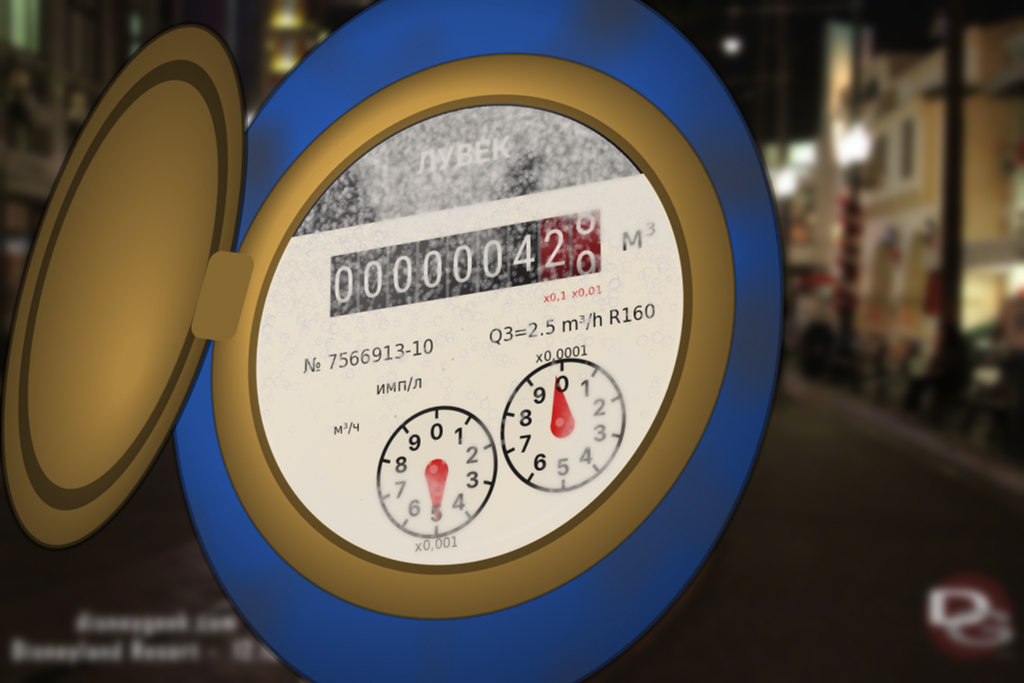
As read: **4.2849** m³
